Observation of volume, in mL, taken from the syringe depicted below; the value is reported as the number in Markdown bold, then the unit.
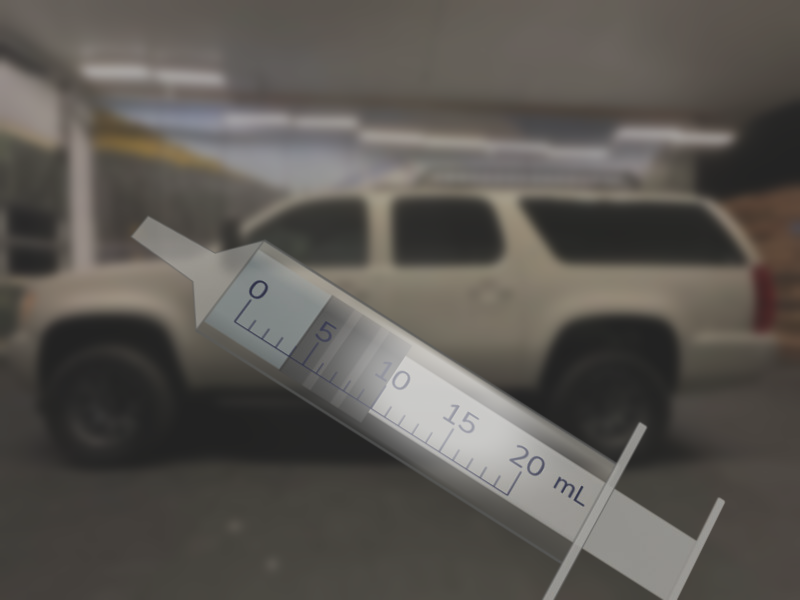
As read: **4** mL
